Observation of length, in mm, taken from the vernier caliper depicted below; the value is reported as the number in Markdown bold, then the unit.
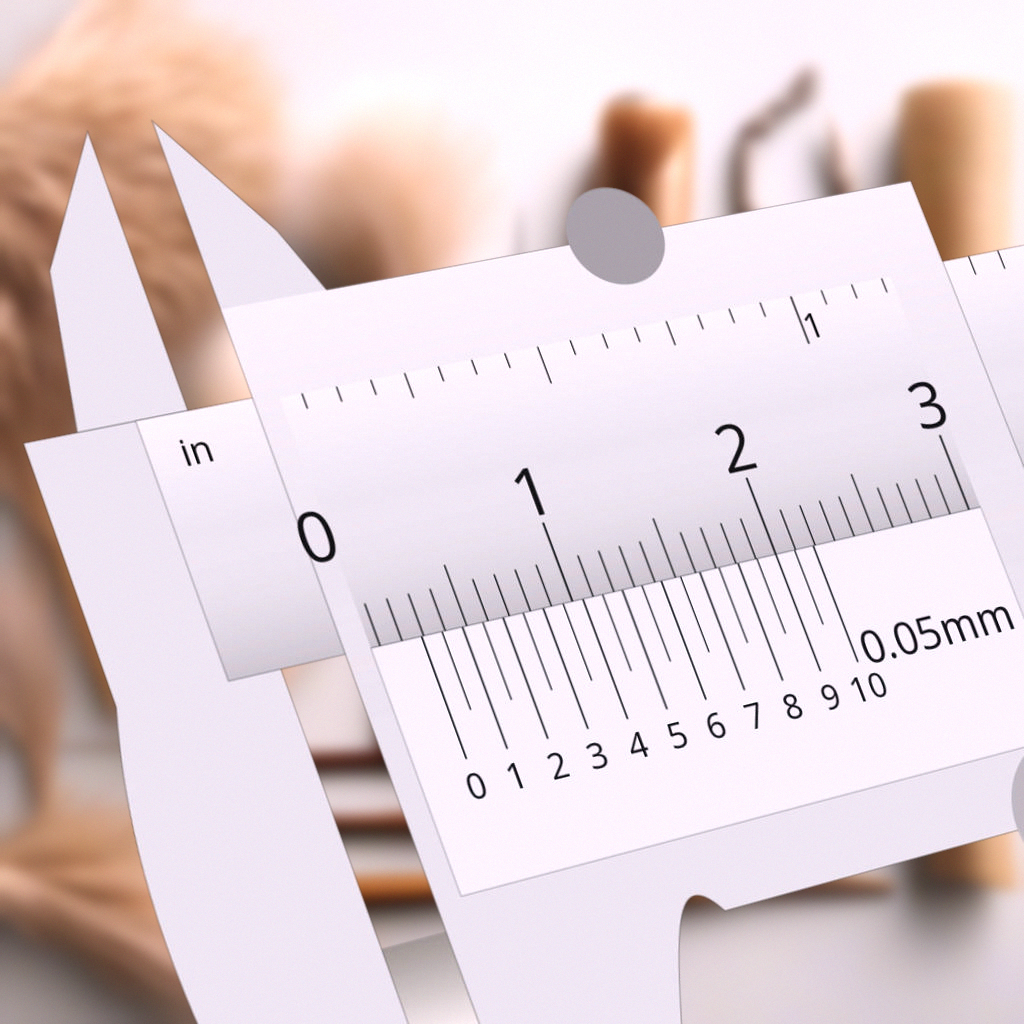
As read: **2.9** mm
